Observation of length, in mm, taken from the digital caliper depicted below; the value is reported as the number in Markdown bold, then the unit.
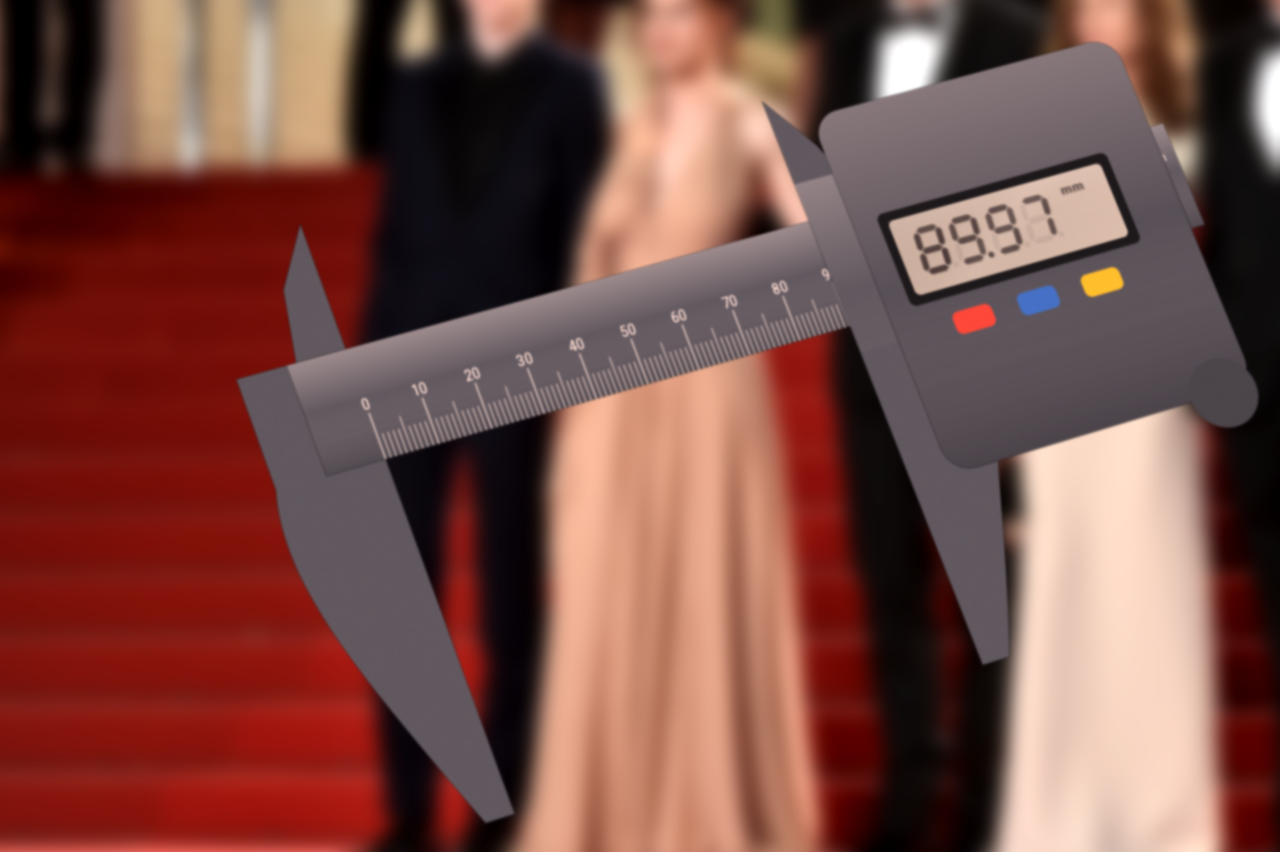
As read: **89.97** mm
